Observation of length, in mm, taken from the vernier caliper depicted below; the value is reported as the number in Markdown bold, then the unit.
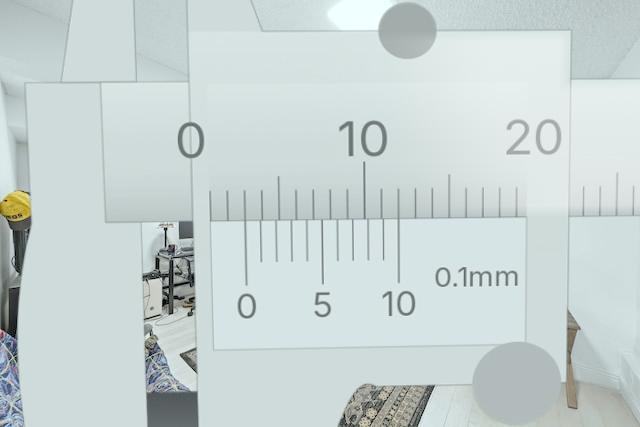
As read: **3.0** mm
